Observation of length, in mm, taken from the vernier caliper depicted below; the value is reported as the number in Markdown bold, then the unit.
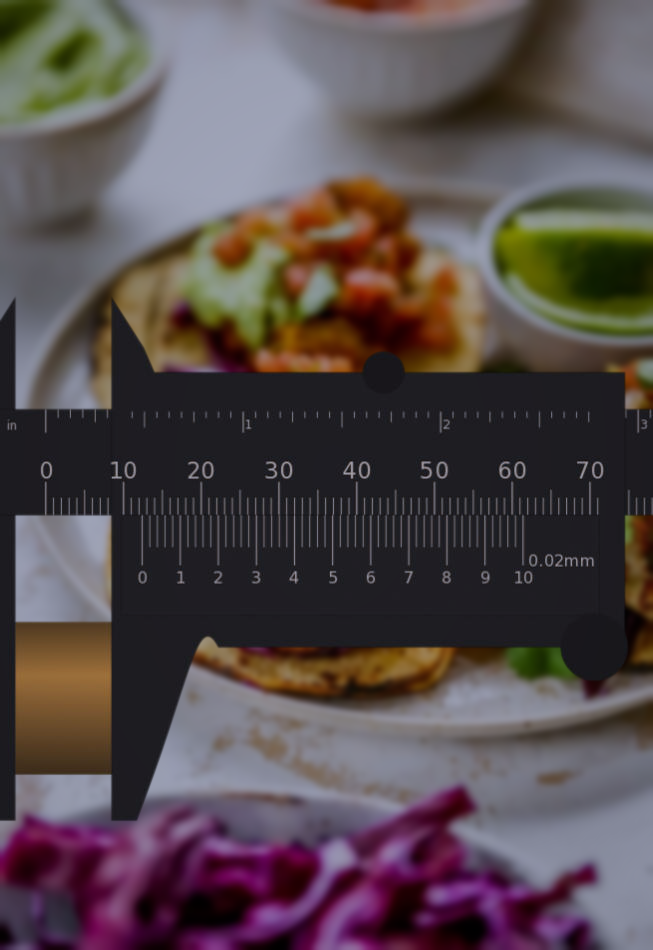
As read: **12.4** mm
